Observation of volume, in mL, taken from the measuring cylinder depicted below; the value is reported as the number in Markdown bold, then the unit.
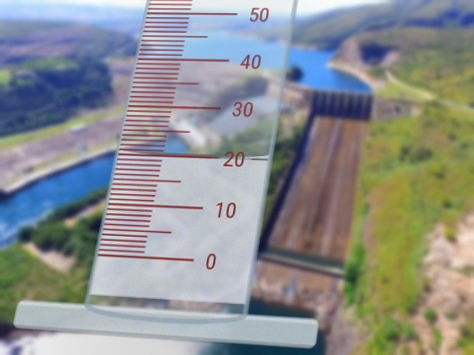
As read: **20** mL
